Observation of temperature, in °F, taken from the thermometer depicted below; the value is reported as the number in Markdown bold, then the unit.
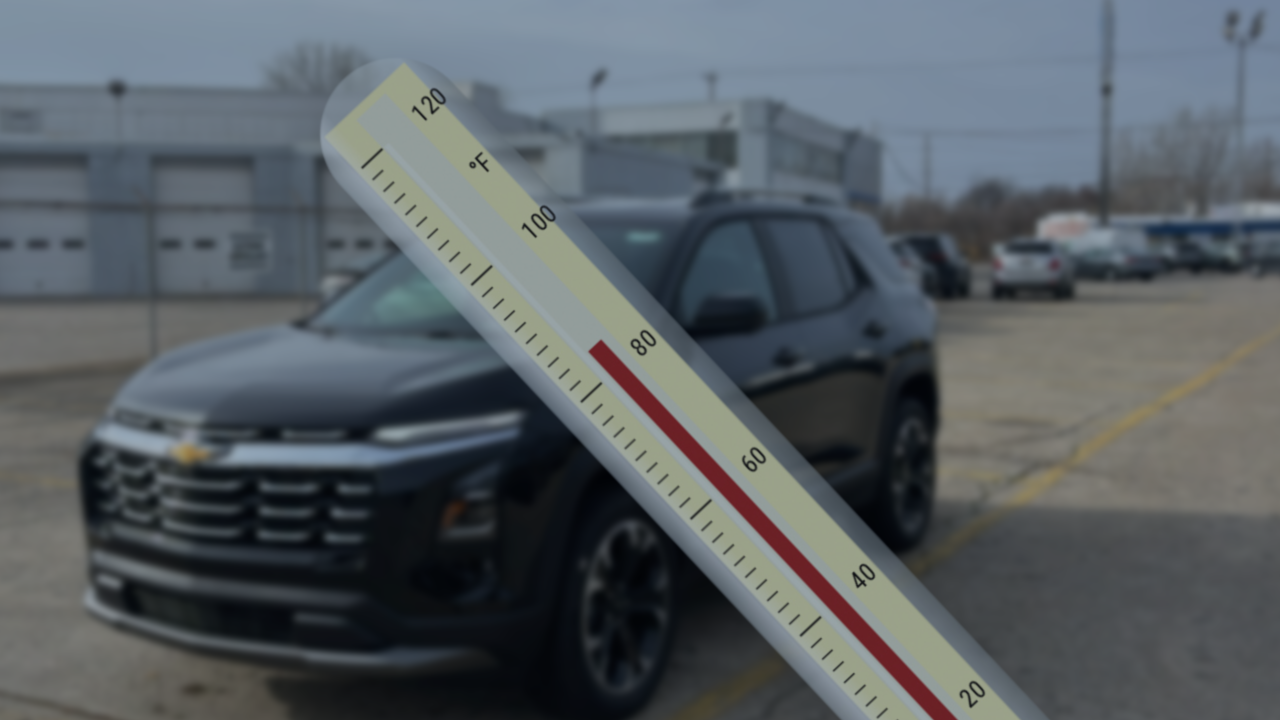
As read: **84** °F
